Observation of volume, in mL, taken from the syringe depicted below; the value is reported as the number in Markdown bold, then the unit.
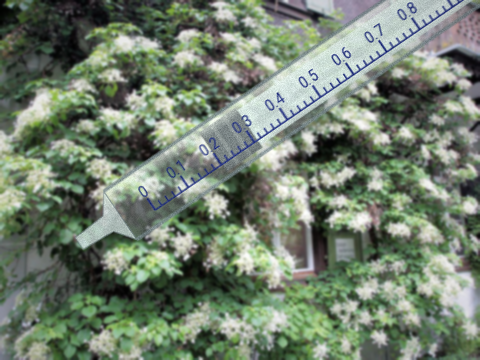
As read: **0.2** mL
